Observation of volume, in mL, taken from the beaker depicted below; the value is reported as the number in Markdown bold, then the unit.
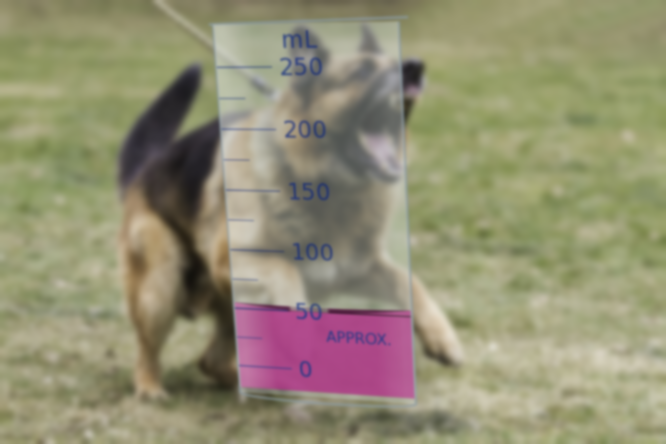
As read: **50** mL
